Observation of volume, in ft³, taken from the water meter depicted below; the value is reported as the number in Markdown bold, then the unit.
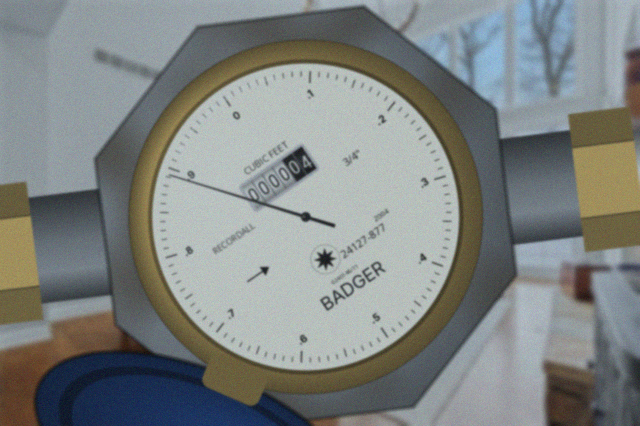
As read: **3.89** ft³
